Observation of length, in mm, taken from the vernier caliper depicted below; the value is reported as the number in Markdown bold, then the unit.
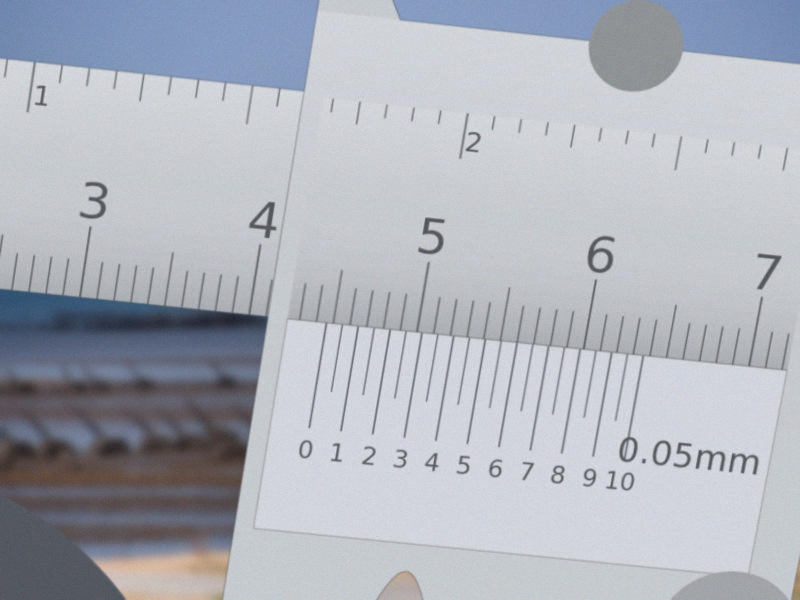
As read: **44.6** mm
